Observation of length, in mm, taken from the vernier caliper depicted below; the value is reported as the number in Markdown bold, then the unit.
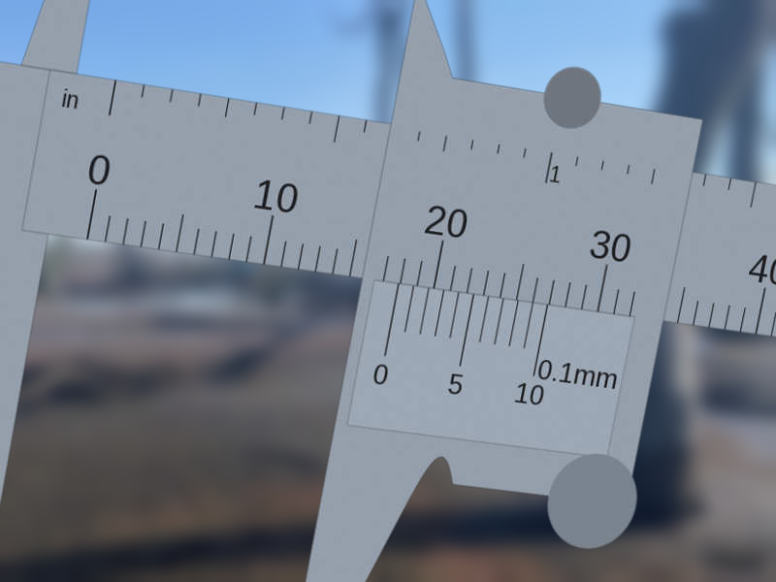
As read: **17.9** mm
